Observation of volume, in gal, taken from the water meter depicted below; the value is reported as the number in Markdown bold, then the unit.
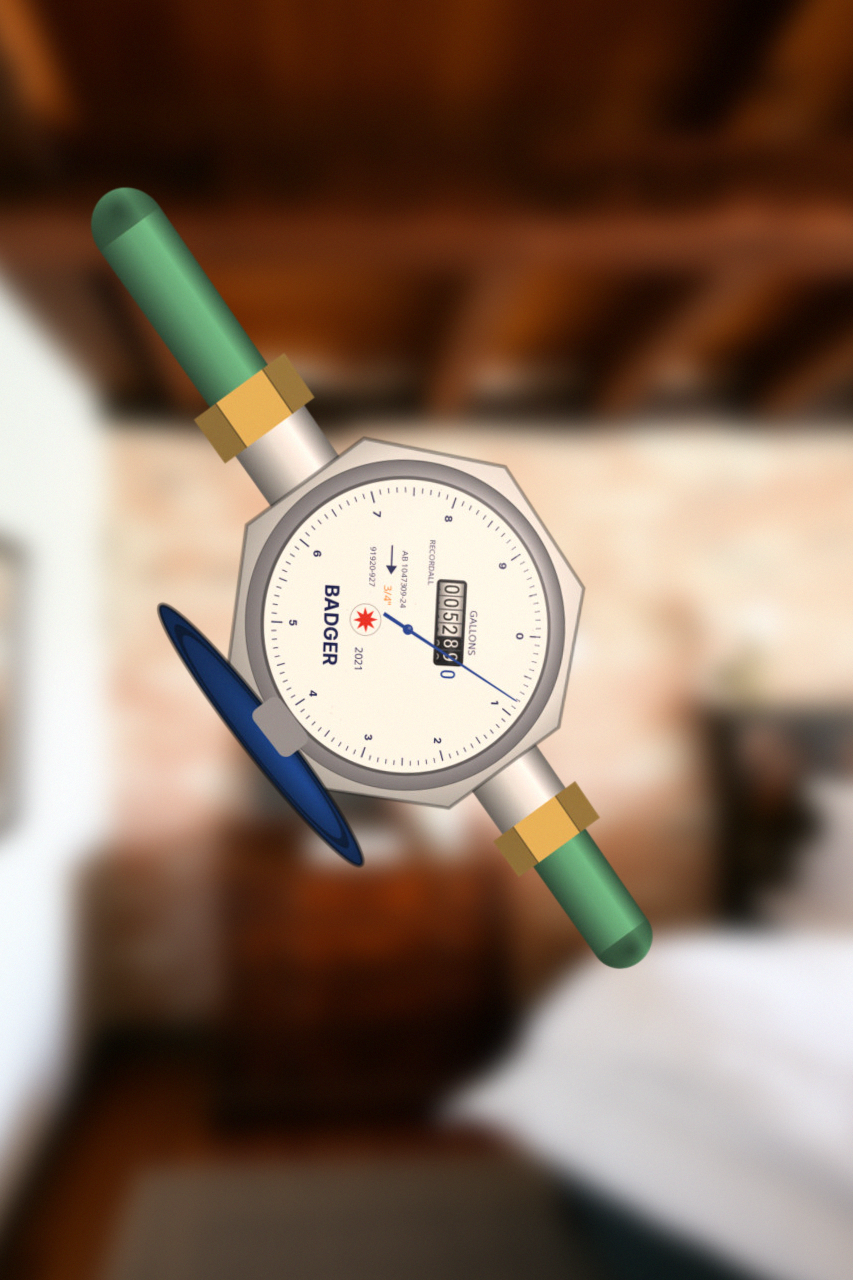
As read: **52890.8** gal
